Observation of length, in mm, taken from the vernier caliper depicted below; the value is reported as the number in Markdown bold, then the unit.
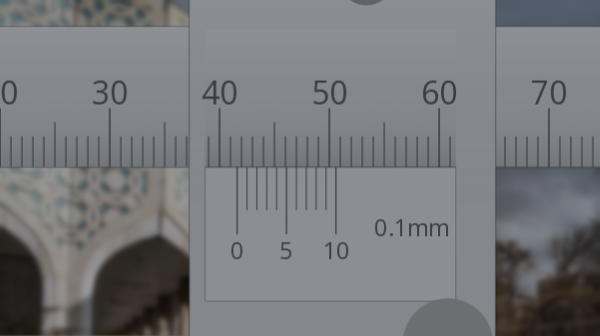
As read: **41.6** mm
